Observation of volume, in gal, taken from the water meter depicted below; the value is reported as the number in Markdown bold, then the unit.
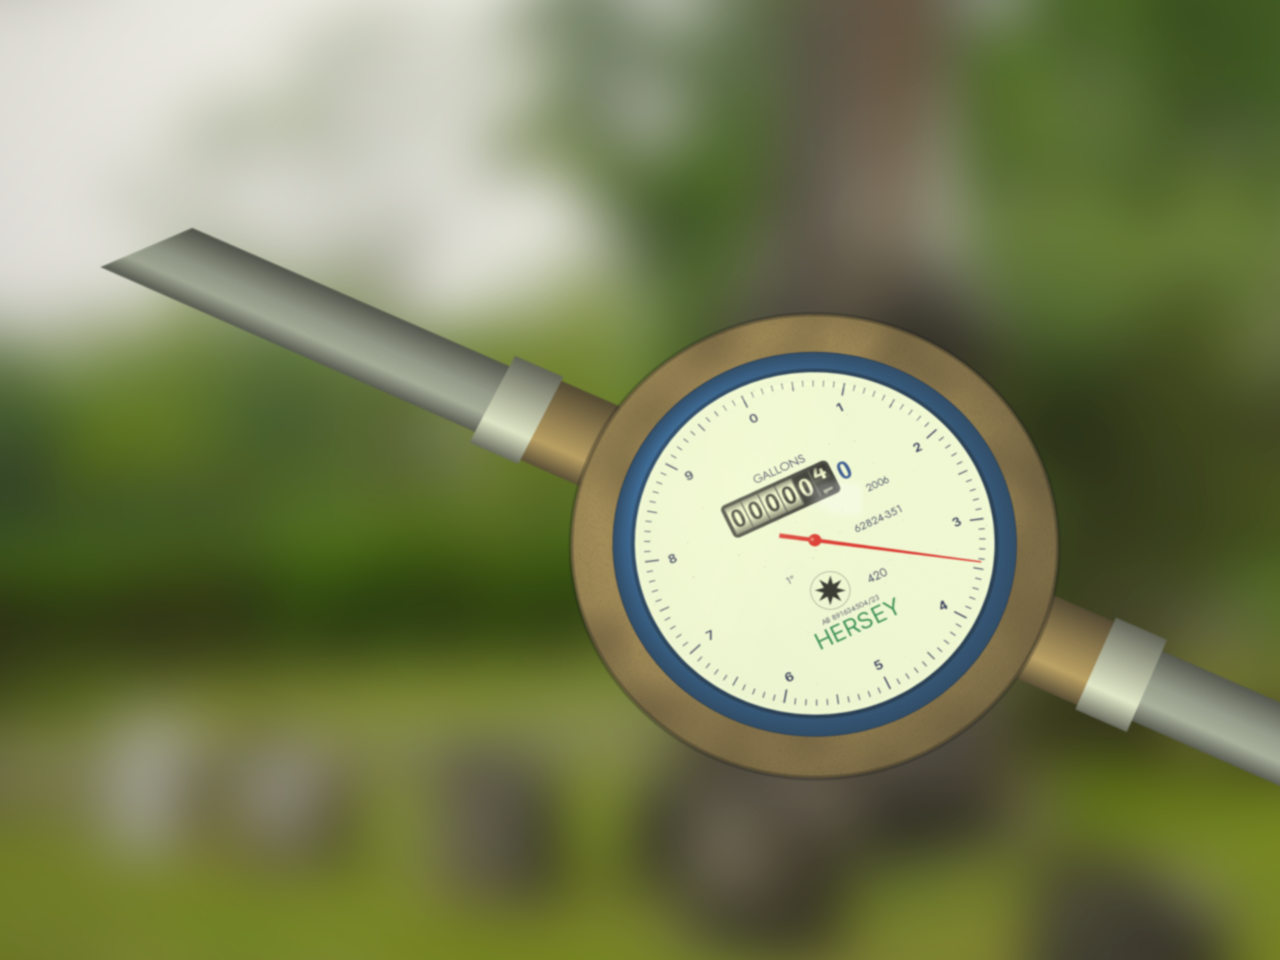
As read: **43.4** gal
